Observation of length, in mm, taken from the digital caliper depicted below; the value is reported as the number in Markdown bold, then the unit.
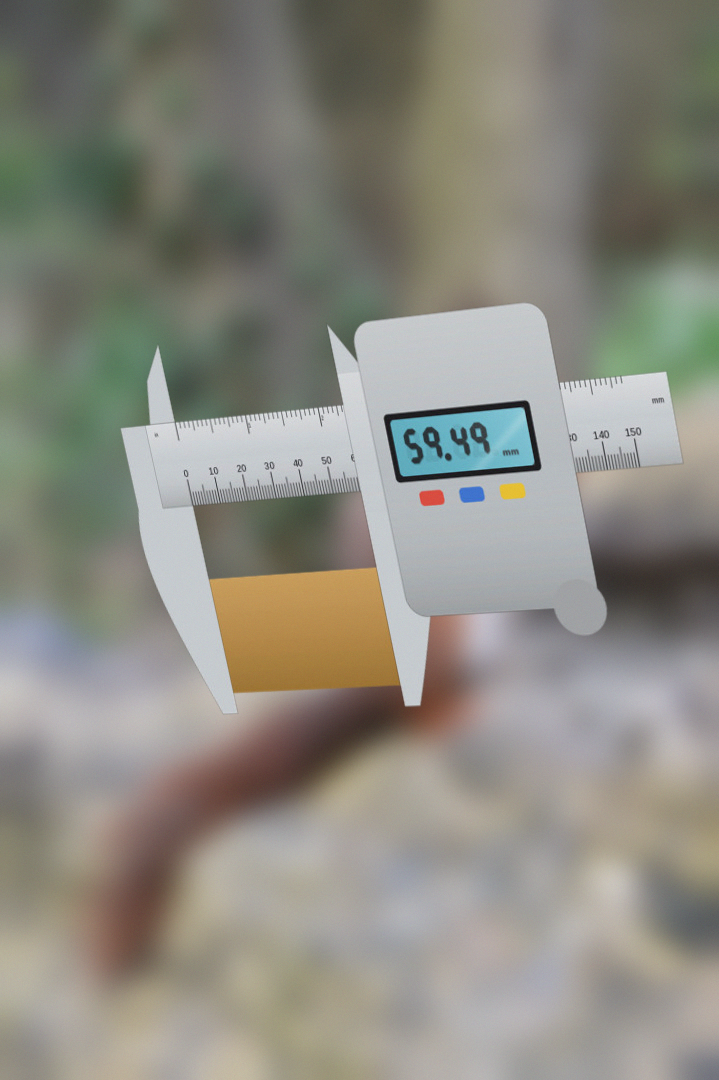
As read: **59.49** mm
